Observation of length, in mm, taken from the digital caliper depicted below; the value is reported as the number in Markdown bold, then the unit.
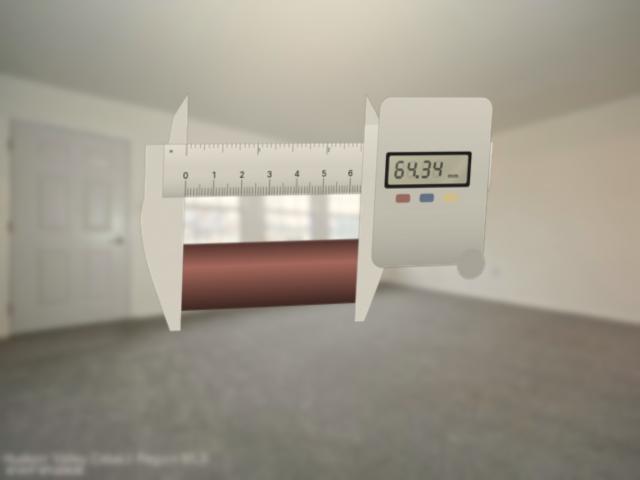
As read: **64.34** mm
